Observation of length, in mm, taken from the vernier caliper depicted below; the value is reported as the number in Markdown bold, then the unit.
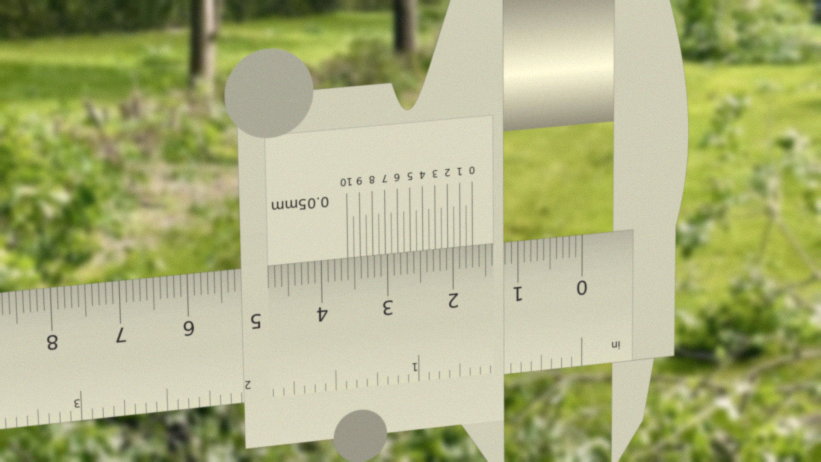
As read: **17.0** mm
